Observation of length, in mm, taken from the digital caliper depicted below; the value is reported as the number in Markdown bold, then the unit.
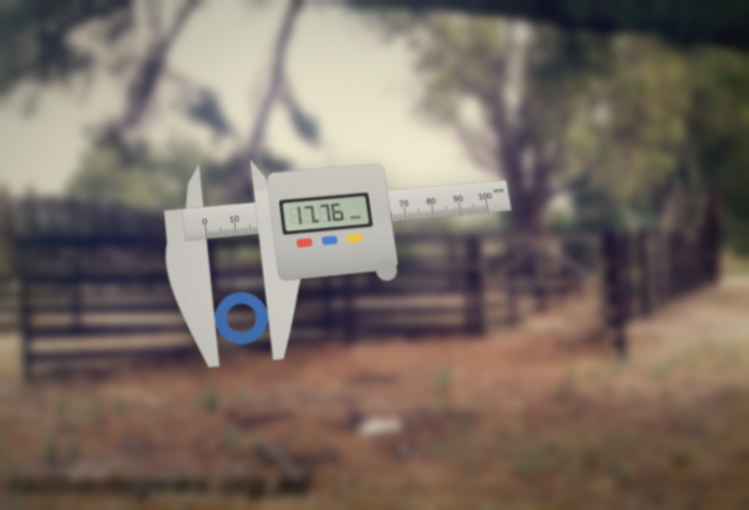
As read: **17.76** mm
